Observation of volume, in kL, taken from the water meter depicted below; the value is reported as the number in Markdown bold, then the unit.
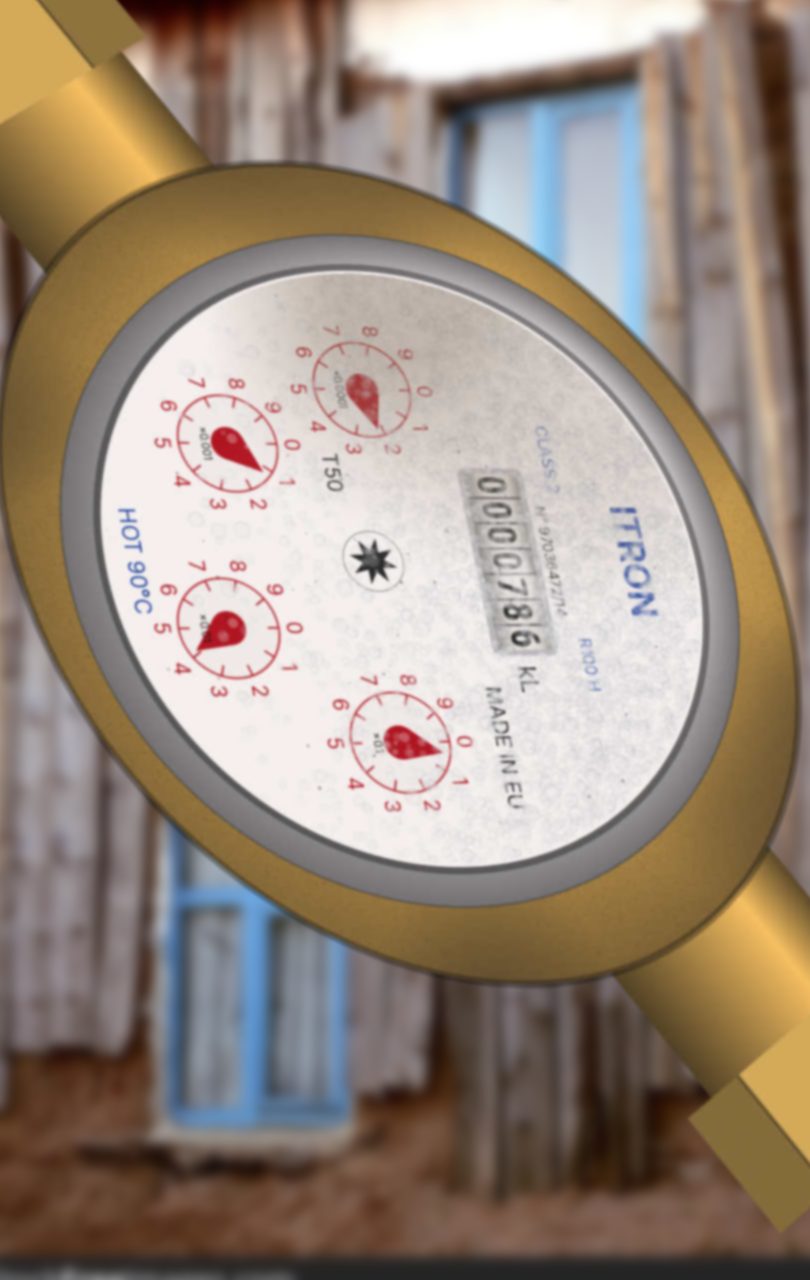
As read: **786.0412** kL
